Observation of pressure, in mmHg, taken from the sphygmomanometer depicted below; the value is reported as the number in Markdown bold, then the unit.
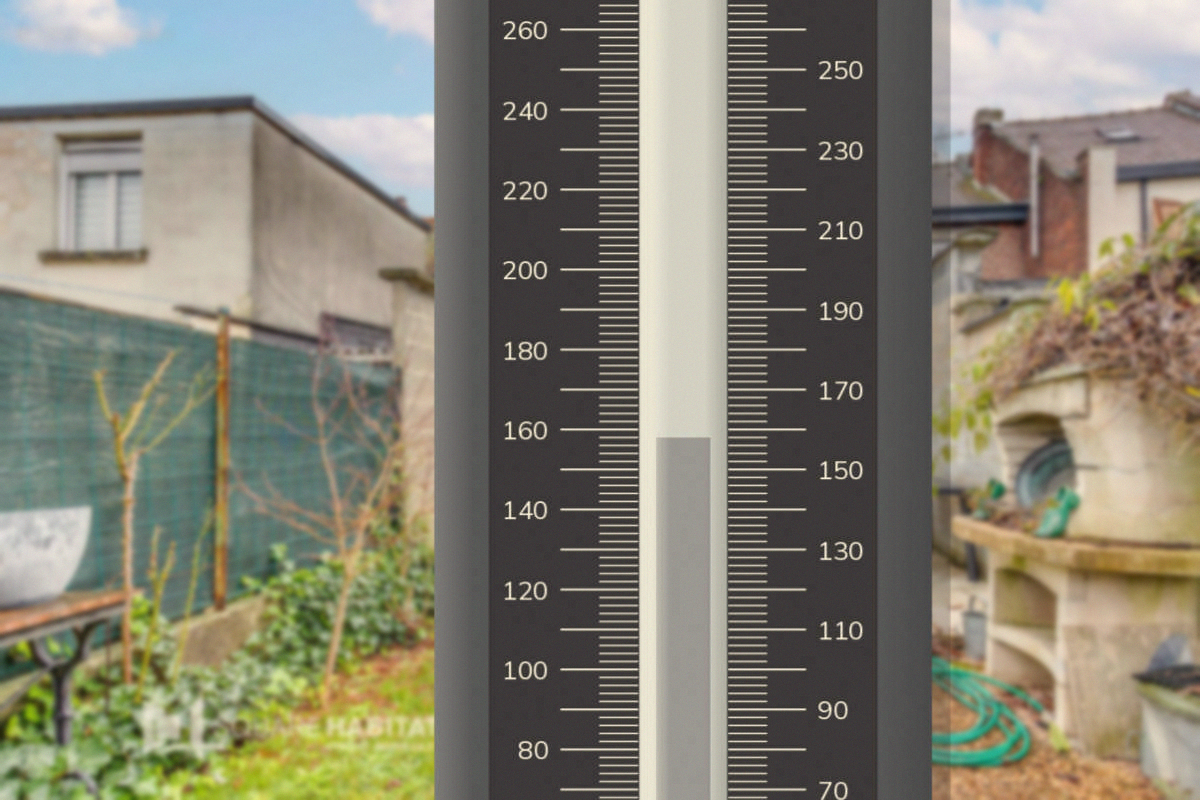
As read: **158** mmHg
